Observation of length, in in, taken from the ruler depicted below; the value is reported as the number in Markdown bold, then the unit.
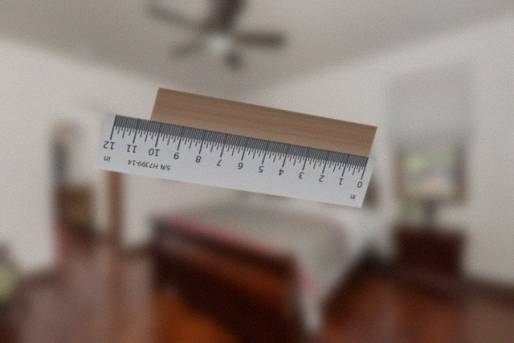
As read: **10.5** in
